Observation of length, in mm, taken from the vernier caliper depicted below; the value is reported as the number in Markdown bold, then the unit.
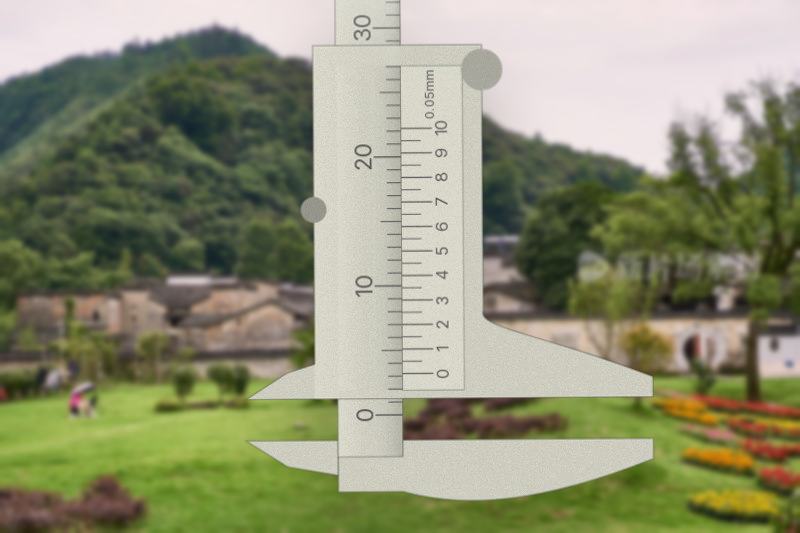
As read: **3.2** mm
